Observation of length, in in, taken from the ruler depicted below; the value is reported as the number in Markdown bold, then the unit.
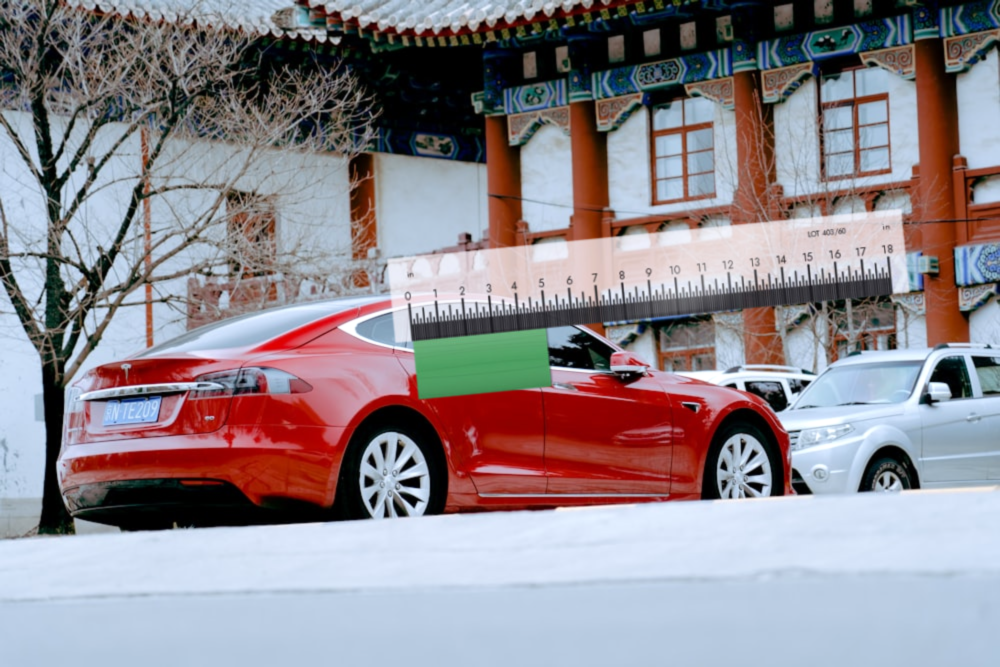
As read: **5** in
